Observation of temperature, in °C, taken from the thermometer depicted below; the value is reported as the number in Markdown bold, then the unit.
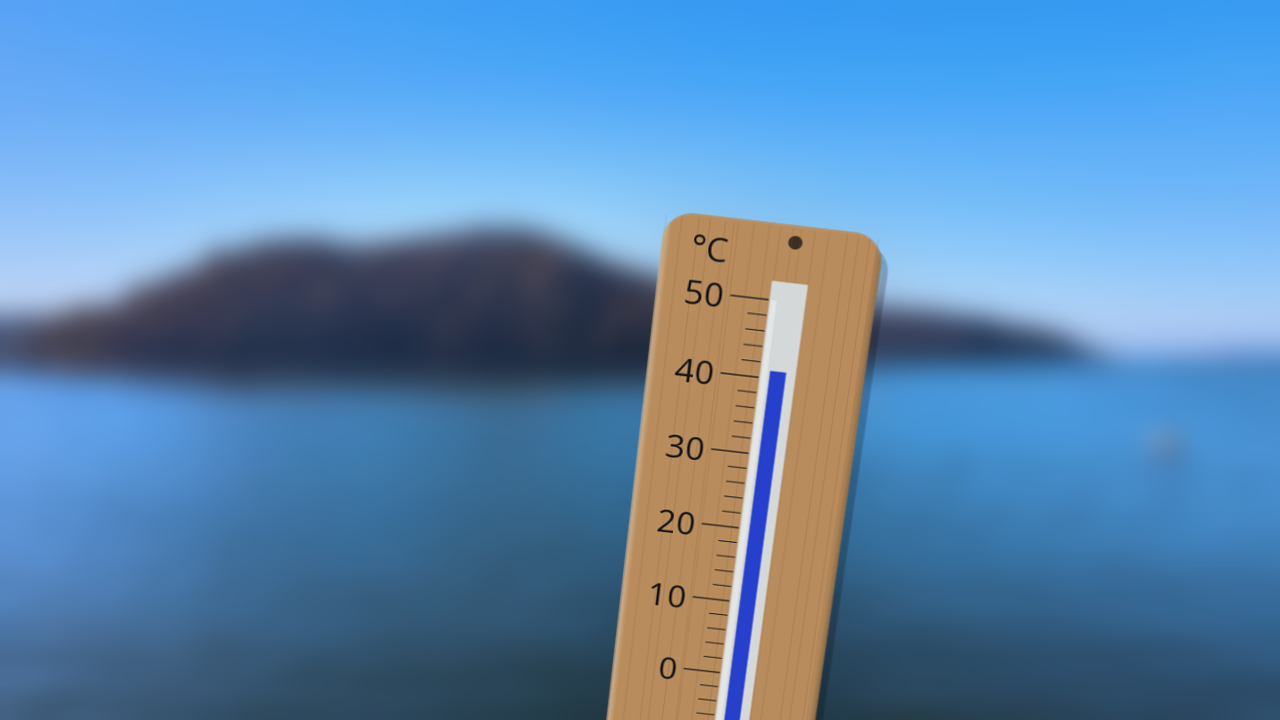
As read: **41** °C
